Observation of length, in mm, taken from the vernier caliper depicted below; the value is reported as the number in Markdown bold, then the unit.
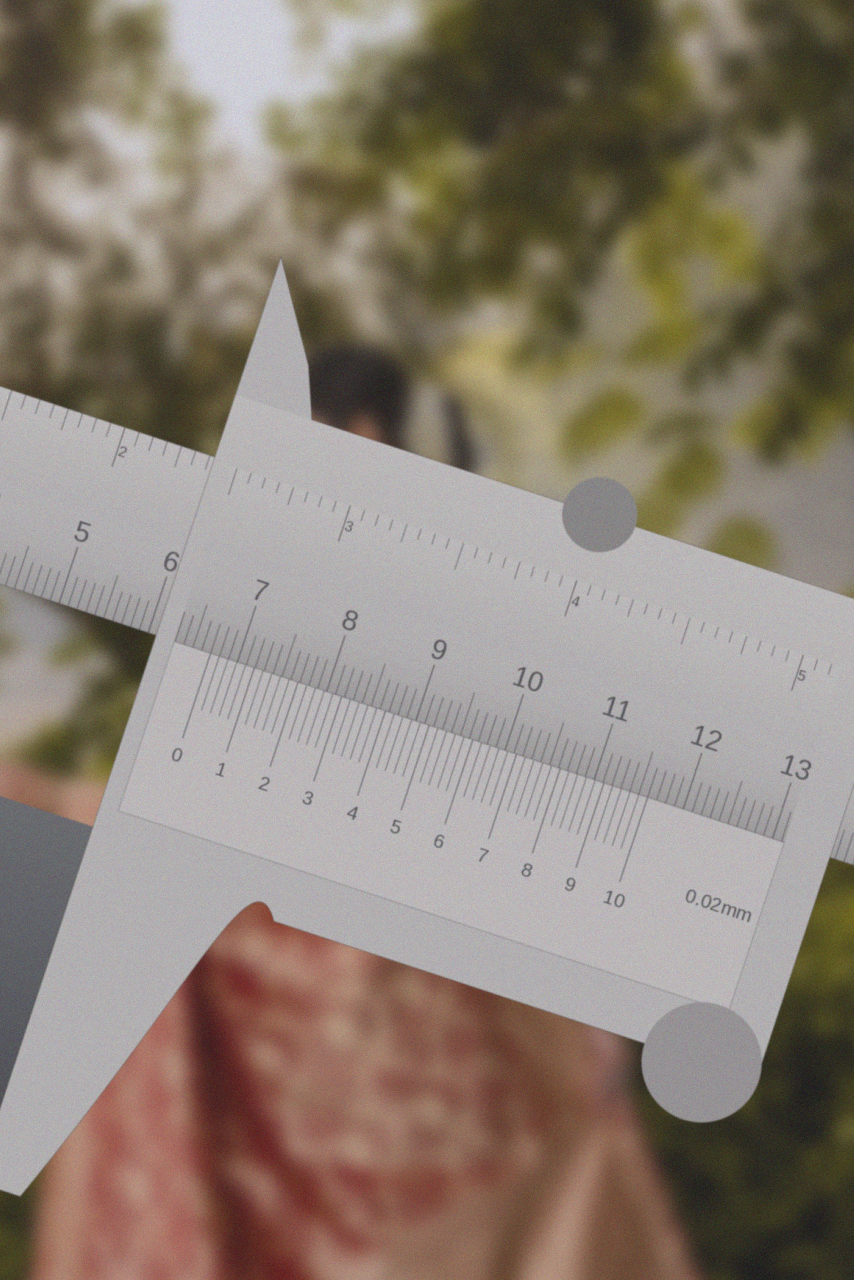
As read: **67.0** mm
